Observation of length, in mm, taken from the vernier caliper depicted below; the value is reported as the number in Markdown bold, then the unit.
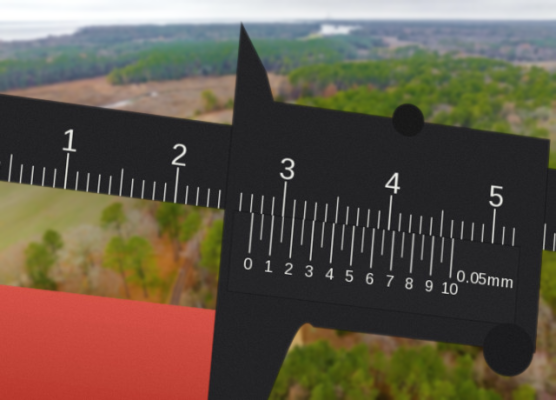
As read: **27.2** mm
